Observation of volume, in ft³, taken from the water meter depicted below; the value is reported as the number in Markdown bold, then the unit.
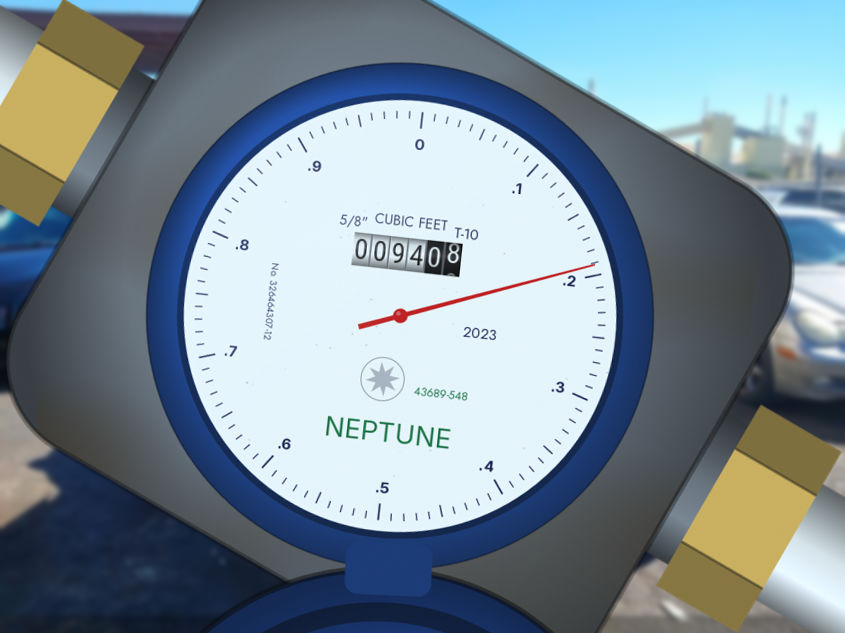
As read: **9408.19** ft³
